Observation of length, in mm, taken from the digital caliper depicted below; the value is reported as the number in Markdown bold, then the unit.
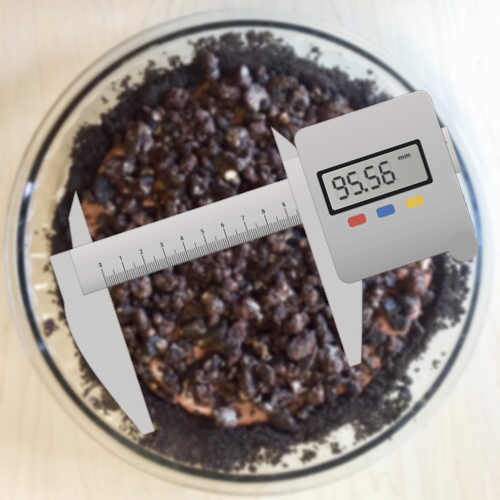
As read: **95.56** mm
